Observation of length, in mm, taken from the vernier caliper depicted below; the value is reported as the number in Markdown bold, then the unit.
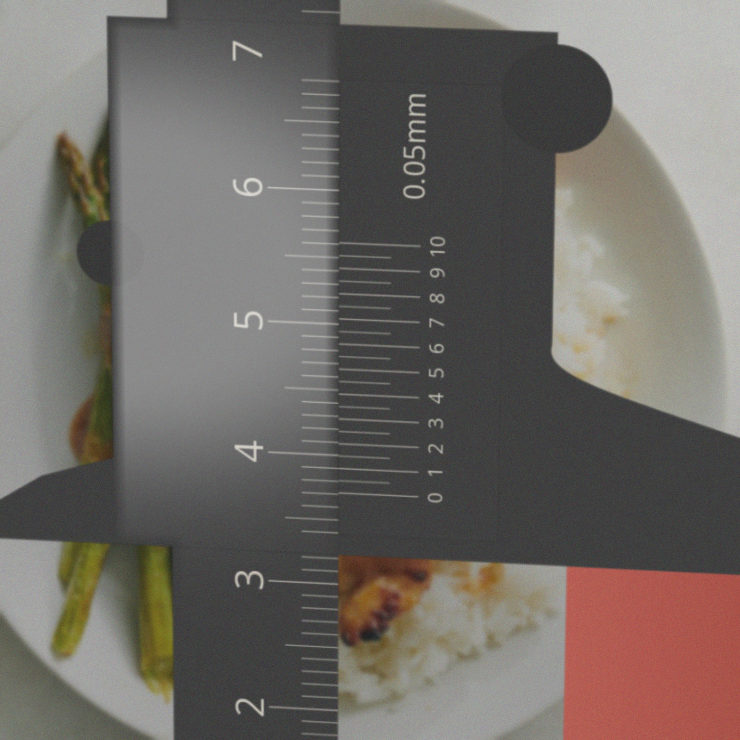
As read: **37.1** mm
